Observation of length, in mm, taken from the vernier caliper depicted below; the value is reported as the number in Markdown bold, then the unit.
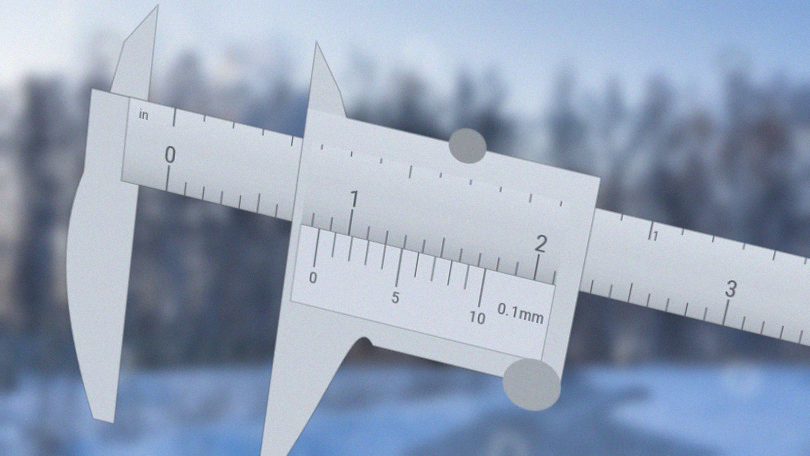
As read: **8.4** mm
